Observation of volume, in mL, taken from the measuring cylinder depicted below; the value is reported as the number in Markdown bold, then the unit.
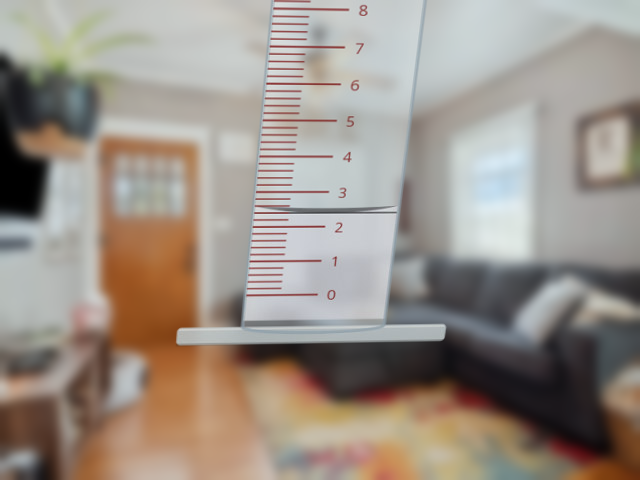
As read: **2.4** mL
